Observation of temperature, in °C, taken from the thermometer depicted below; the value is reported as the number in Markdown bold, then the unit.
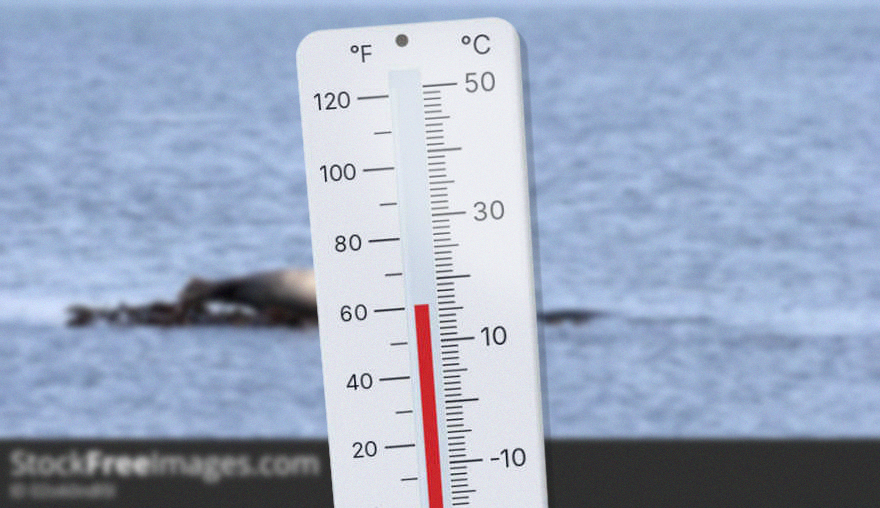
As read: **16** °C
